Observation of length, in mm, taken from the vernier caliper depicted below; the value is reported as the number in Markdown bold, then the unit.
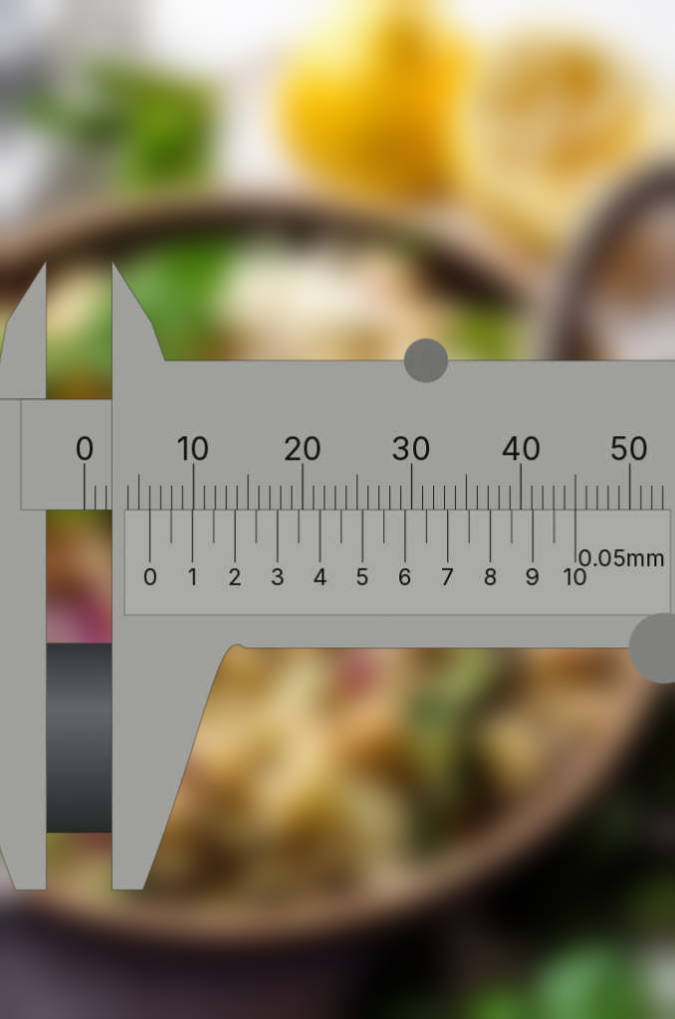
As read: **6.0** mm
